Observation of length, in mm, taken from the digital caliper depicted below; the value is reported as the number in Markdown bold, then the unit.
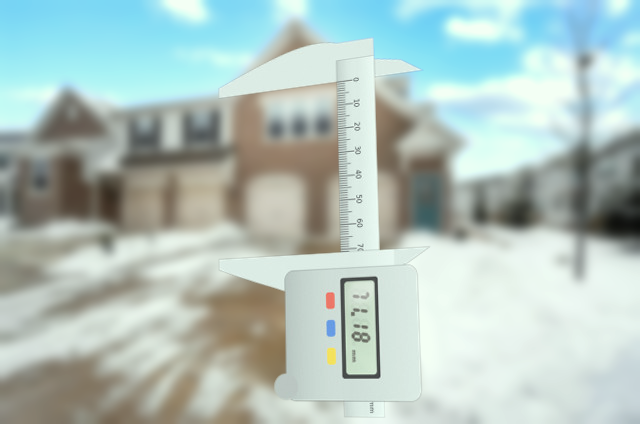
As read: **71.18** mm
